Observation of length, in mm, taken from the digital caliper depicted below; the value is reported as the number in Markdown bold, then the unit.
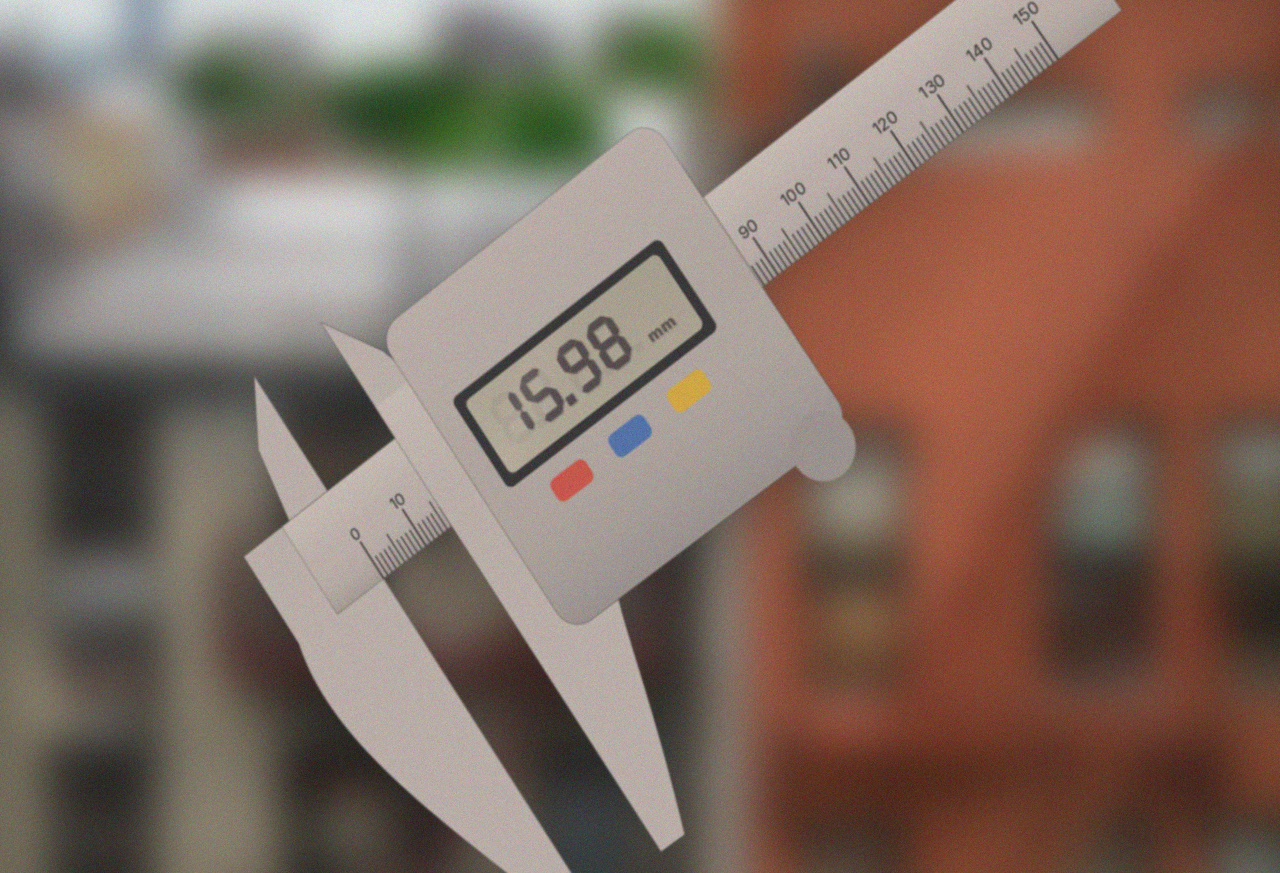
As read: **15.98** mm
